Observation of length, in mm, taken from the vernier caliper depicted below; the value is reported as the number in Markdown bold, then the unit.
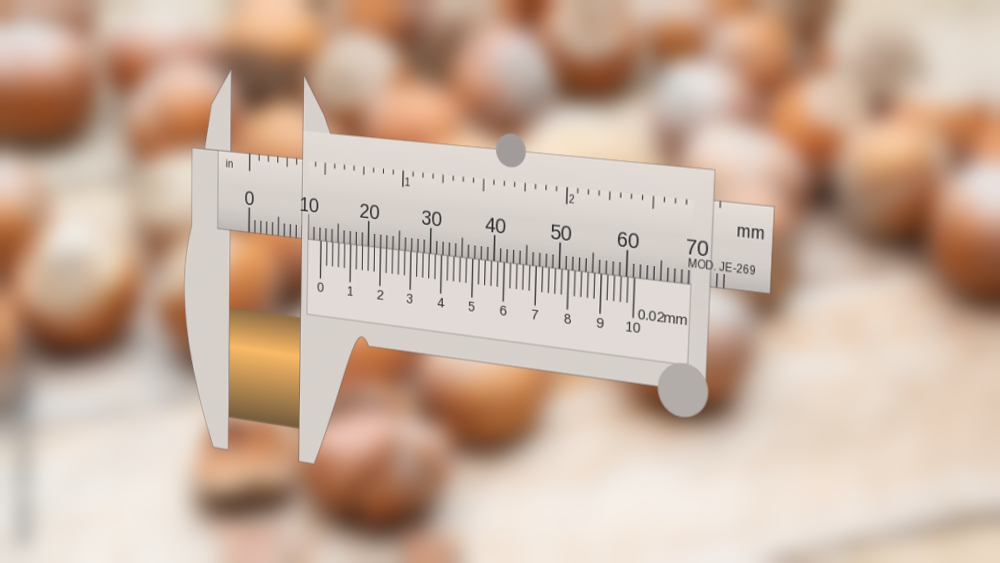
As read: **12.2** mm
